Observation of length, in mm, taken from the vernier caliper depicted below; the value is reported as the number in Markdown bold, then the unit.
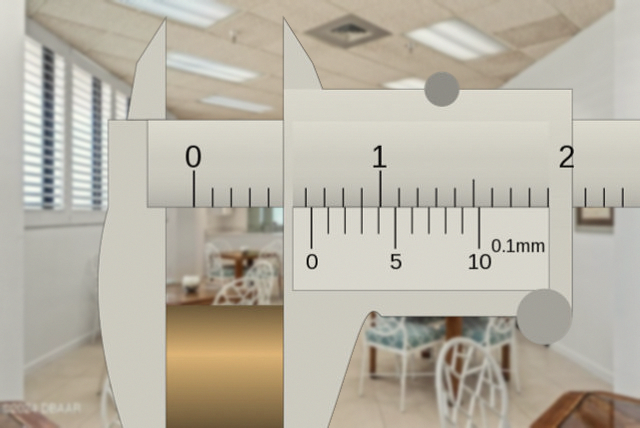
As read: **6.3** mm
